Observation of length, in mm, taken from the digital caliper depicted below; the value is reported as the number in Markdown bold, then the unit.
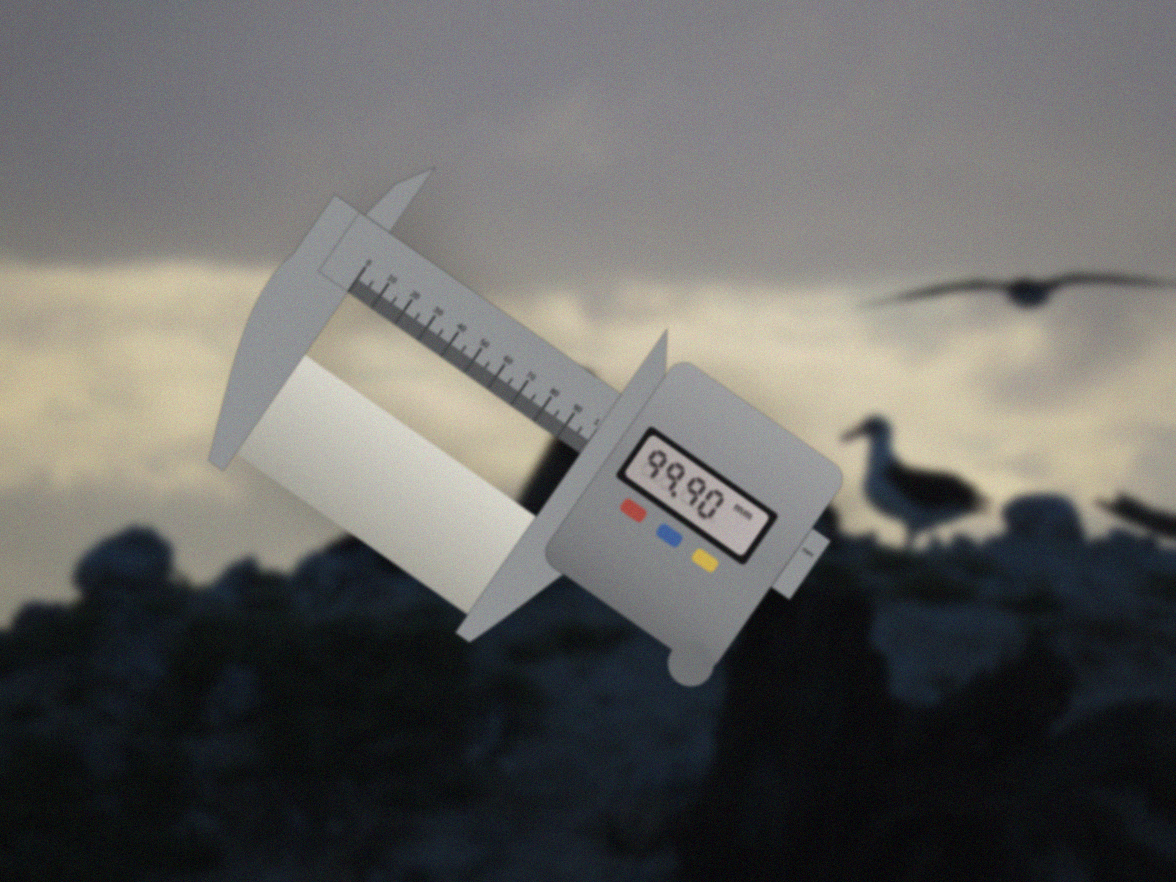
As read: **99.90** mm
